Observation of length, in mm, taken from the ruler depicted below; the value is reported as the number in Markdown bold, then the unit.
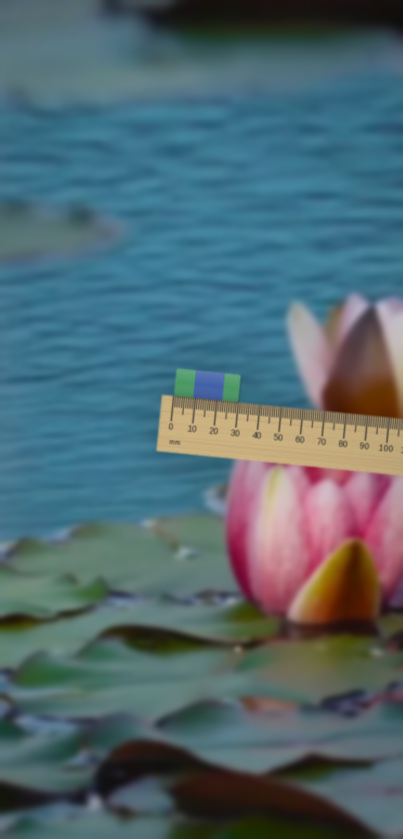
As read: **30** mm
